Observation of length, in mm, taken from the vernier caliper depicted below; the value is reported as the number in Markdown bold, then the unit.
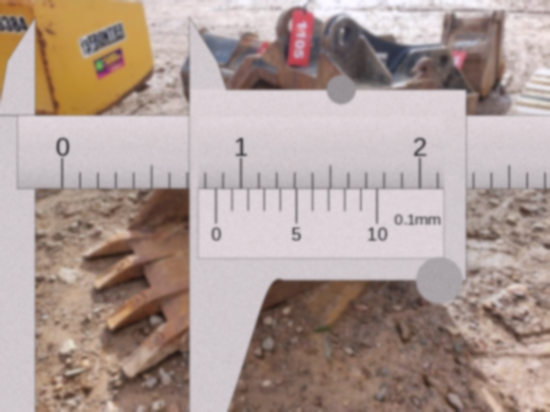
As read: **8.6** mm
